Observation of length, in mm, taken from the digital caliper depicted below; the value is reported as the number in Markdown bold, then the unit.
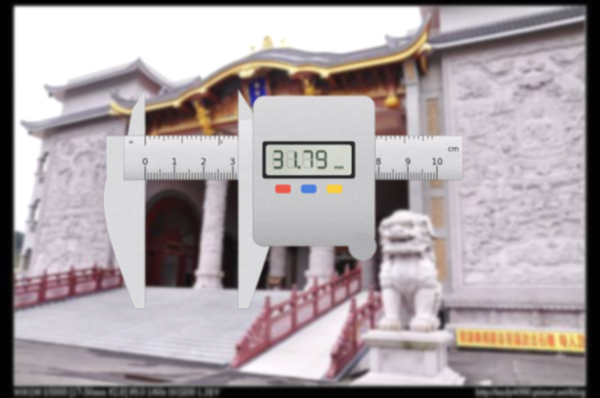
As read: **31.79** mm
